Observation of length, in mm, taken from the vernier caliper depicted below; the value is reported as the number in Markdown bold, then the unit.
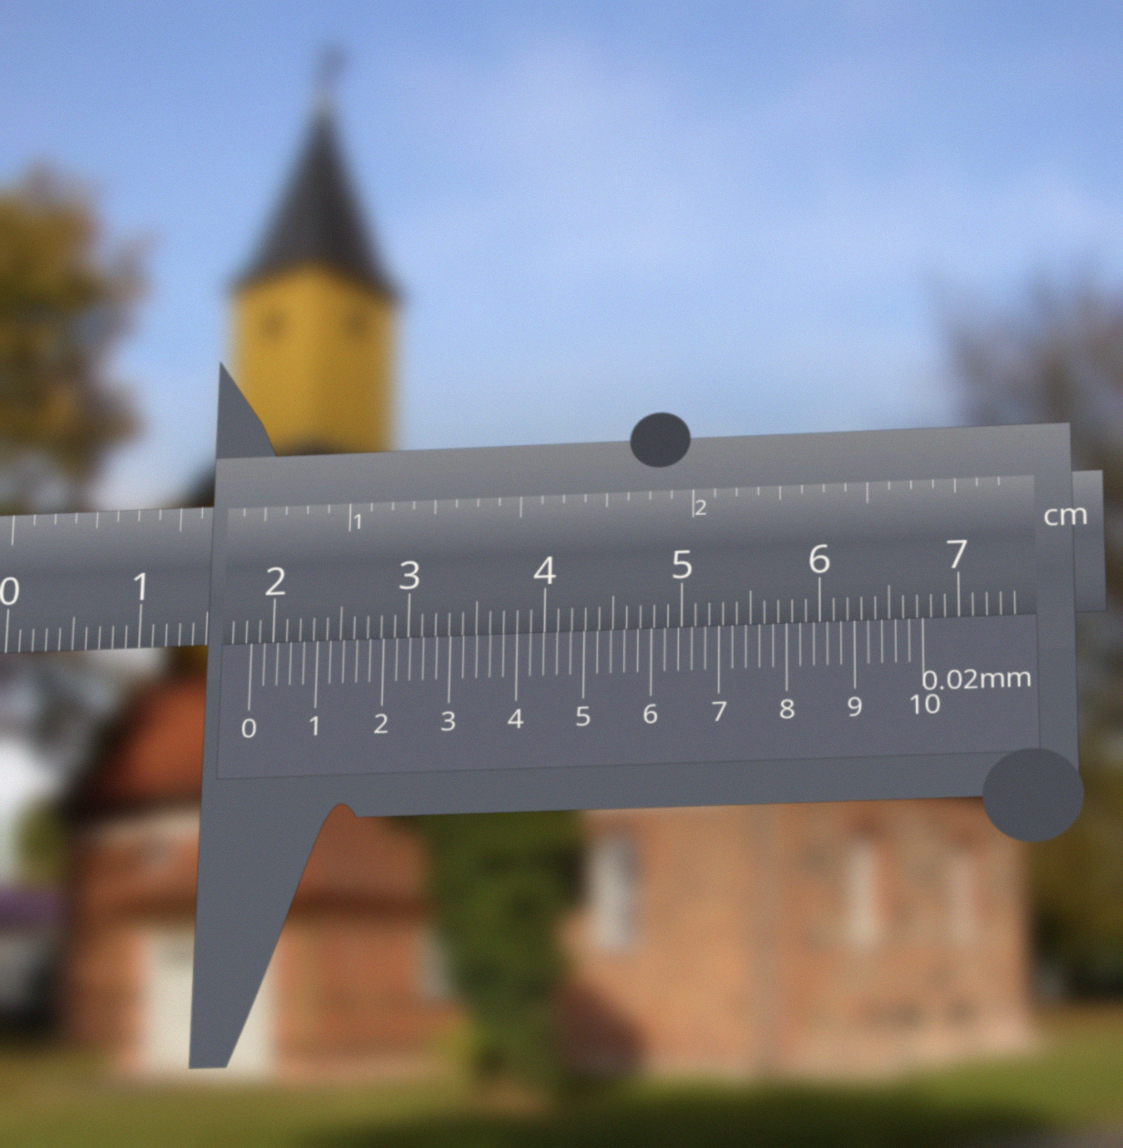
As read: **18.4** mm
